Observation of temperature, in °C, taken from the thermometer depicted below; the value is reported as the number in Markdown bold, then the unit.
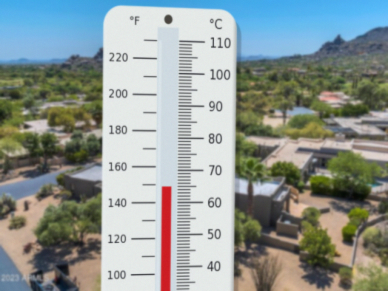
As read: **65** °C
